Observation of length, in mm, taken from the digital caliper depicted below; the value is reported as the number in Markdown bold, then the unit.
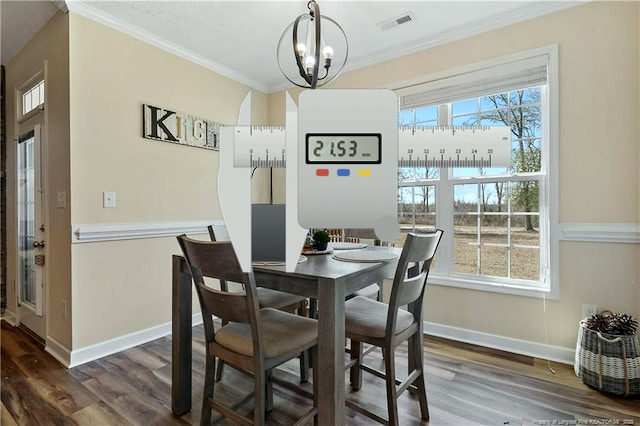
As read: **21.53** mm
